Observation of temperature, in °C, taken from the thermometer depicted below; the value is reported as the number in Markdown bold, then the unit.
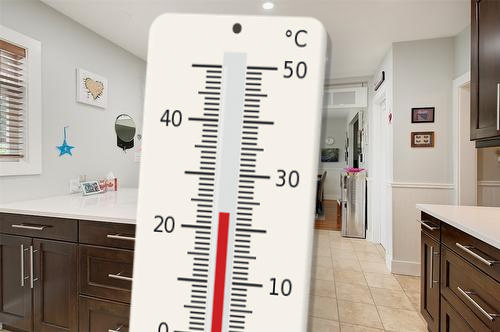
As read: **23** °C
